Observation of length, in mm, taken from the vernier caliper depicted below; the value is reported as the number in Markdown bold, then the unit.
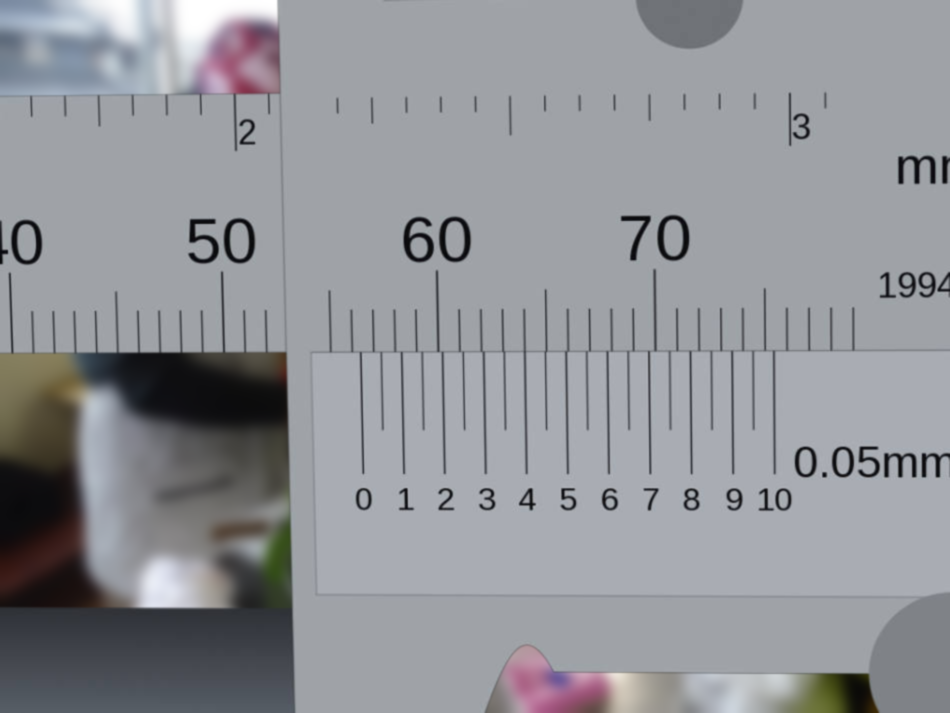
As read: **56.4** mm
